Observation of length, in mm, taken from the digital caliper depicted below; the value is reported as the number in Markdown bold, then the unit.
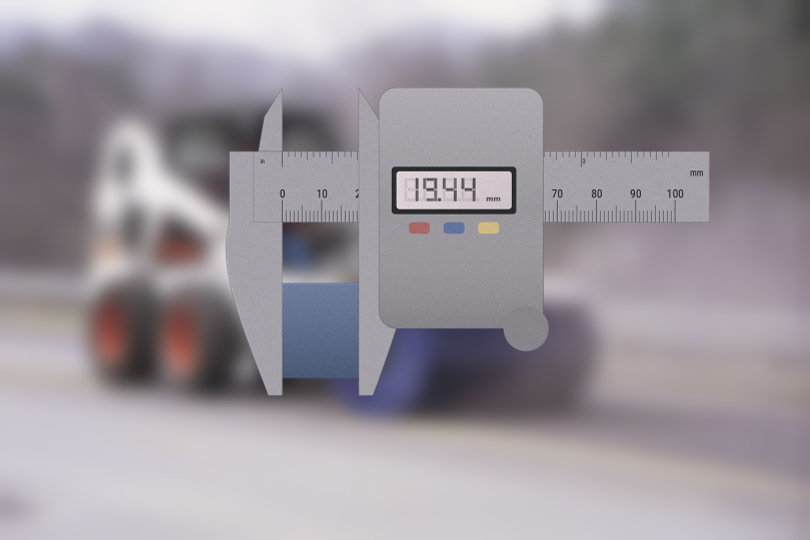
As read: **19.44** mm
